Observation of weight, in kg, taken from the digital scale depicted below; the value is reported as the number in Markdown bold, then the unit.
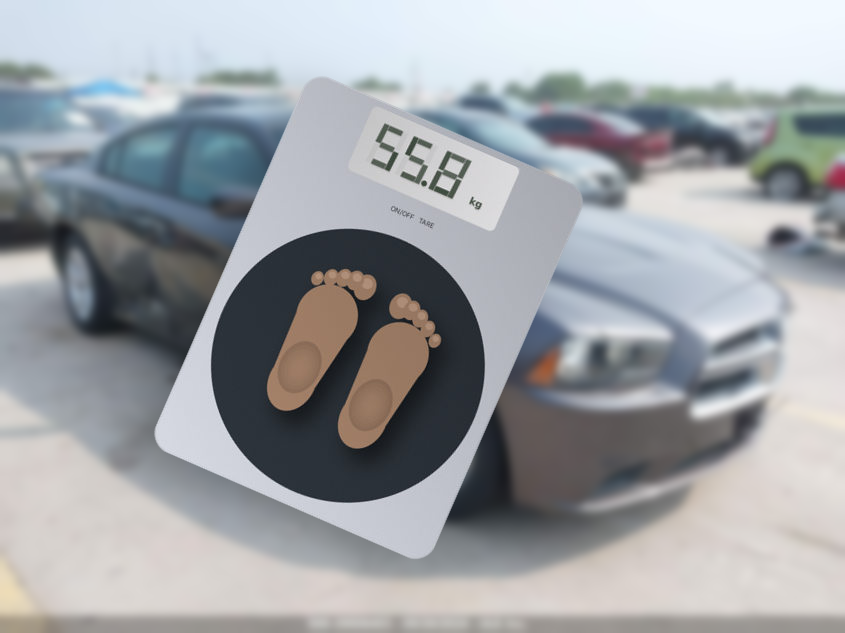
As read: **55.8** kg
